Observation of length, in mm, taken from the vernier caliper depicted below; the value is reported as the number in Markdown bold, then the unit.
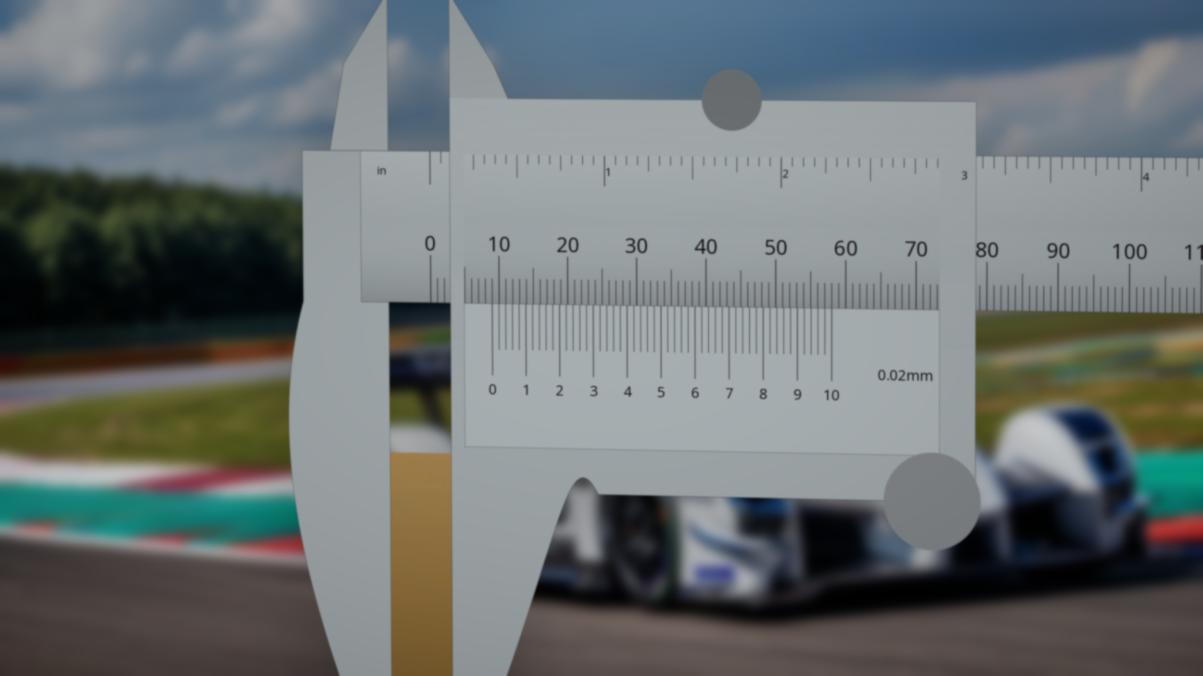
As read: **9.0** mm
